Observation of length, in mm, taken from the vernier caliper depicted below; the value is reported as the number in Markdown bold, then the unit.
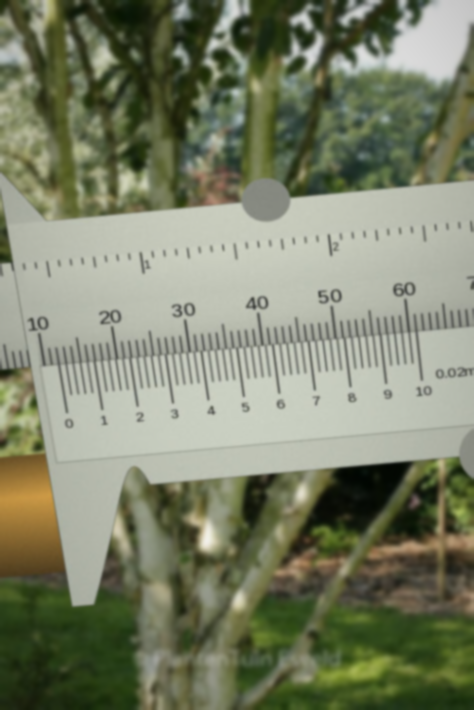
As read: **12.0** mm
